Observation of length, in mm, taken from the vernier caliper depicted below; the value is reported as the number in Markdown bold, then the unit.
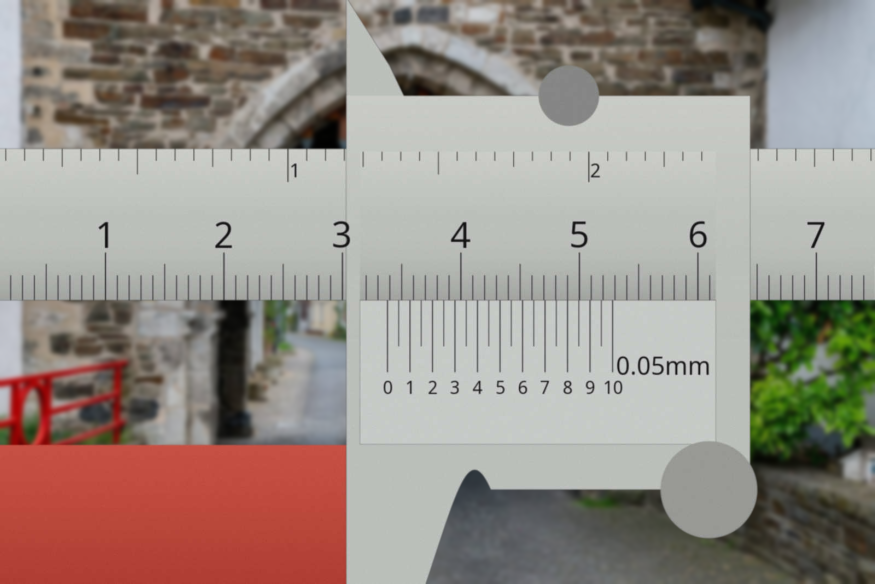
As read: **33.8** mm
